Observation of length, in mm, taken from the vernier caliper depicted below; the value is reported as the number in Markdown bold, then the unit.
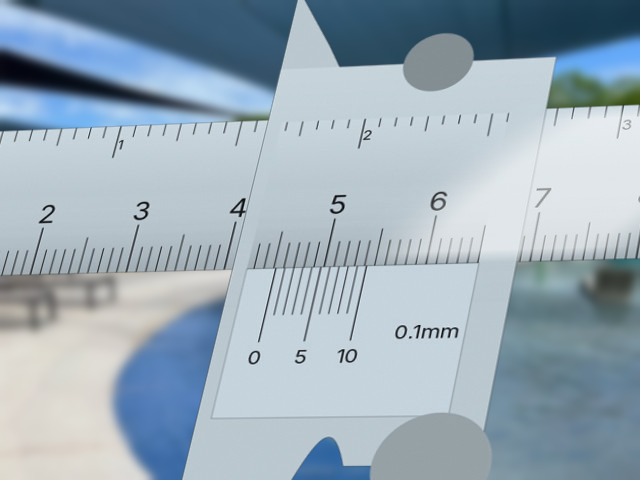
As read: **45.2** mm
